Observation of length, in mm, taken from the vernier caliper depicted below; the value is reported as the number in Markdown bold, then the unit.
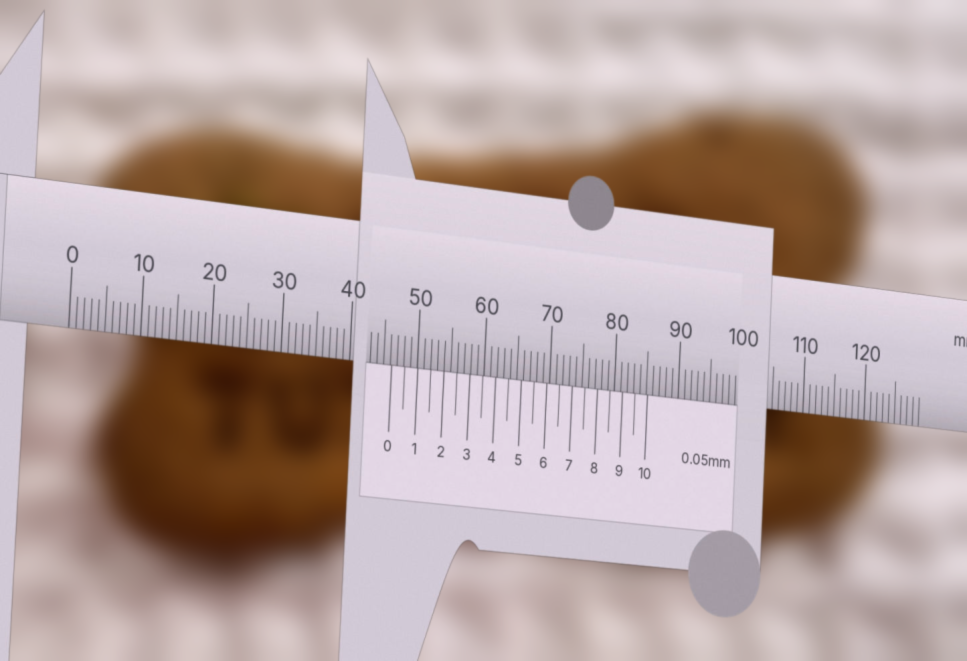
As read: **46.2** mm
